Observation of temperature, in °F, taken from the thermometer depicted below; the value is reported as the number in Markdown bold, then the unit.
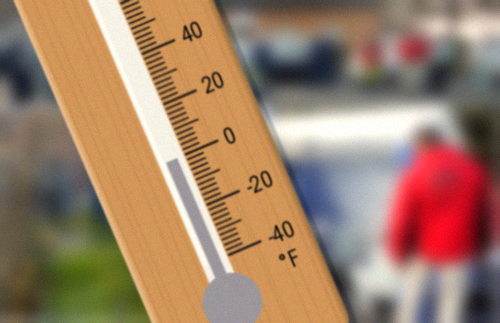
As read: **0** °F
